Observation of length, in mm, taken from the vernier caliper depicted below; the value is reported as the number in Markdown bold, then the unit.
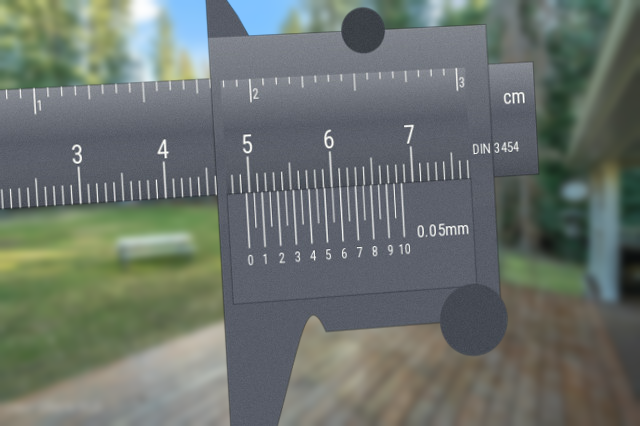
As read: **49.6** mm
